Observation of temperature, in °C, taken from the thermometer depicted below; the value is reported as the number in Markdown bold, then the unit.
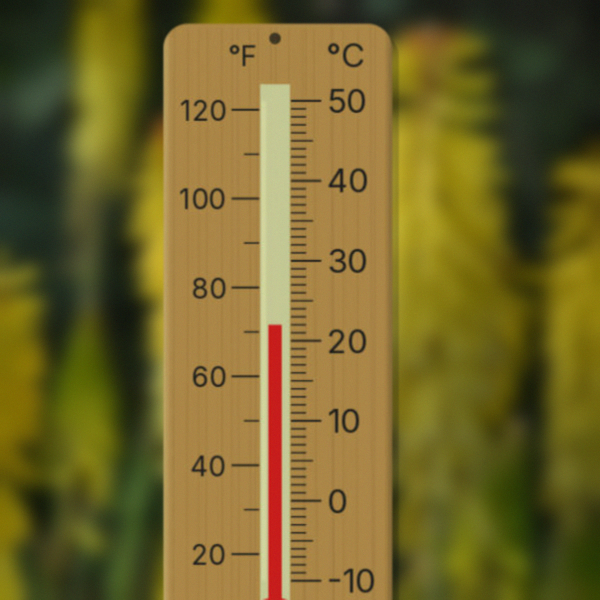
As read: **22** °C
